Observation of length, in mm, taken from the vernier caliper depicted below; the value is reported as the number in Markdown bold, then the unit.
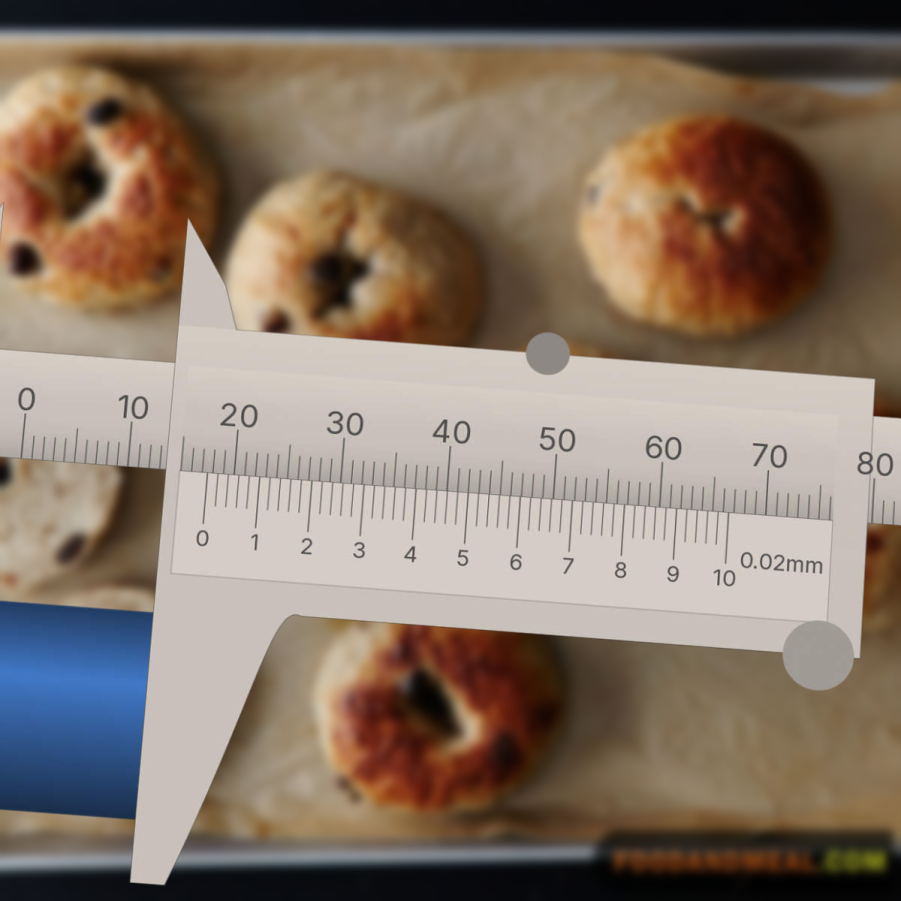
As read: **17.5** mm
